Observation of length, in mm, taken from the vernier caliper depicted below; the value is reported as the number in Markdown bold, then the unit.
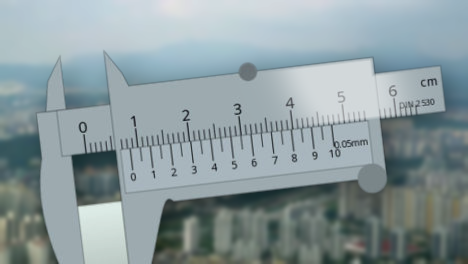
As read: **8.5** mm
